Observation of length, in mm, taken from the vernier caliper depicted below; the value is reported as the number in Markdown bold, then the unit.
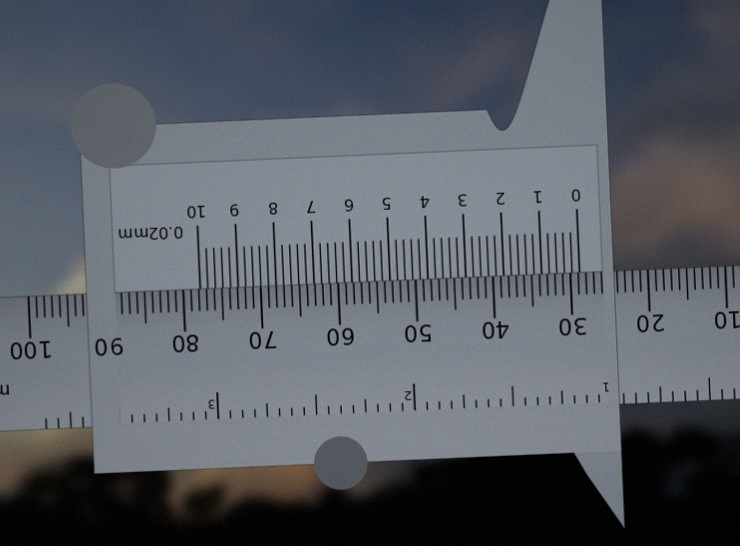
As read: **28.8** mm
